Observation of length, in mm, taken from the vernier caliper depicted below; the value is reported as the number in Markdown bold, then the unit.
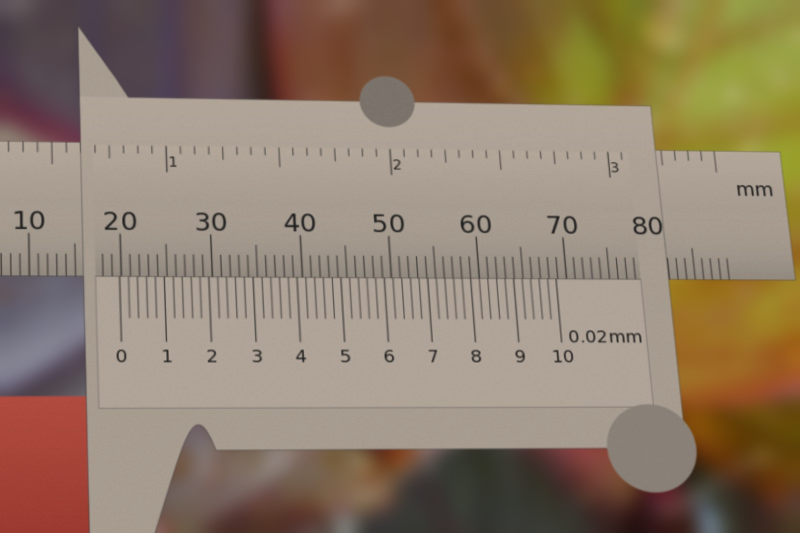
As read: **19.8** mm
